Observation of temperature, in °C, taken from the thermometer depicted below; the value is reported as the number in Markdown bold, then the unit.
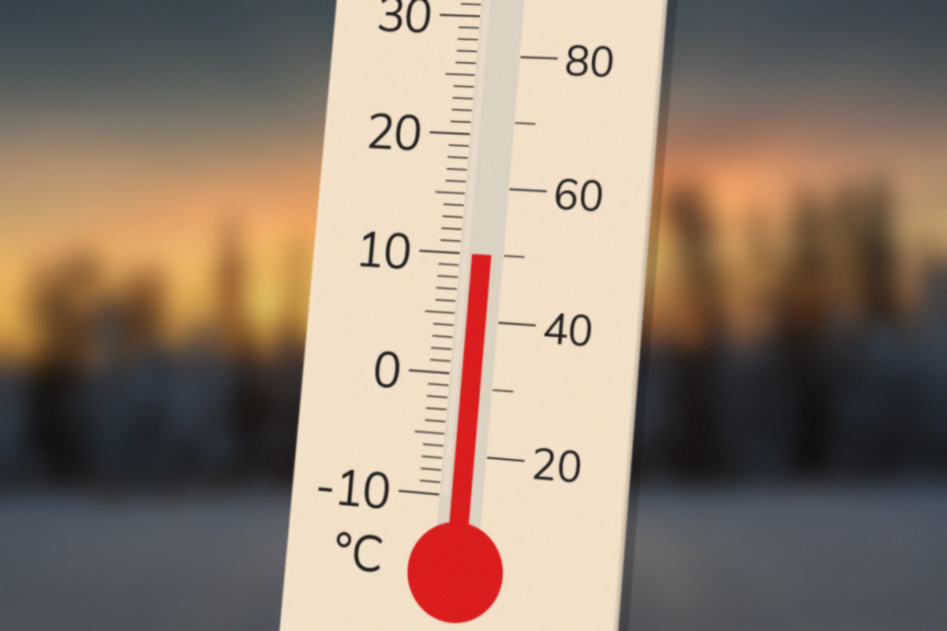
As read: **10** °C
